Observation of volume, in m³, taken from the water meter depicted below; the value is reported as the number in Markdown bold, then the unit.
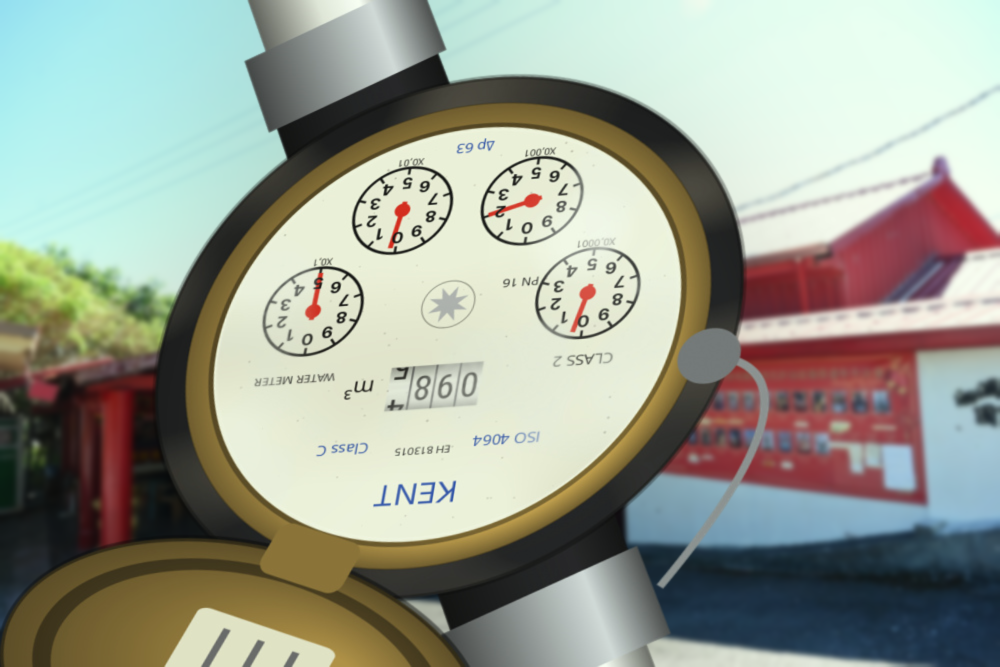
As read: **984.5020** m³
